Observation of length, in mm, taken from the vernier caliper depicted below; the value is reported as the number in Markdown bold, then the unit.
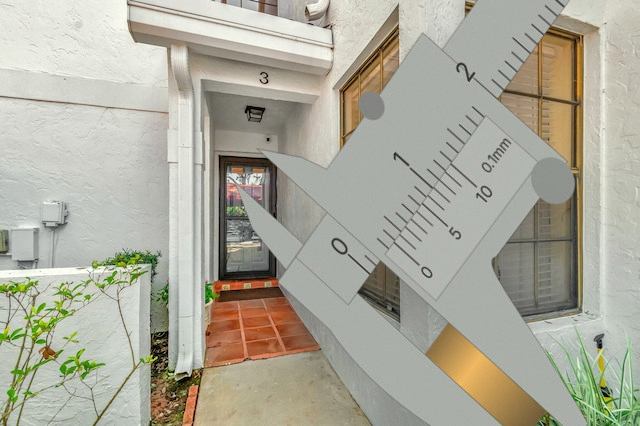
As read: **3.8** mm
